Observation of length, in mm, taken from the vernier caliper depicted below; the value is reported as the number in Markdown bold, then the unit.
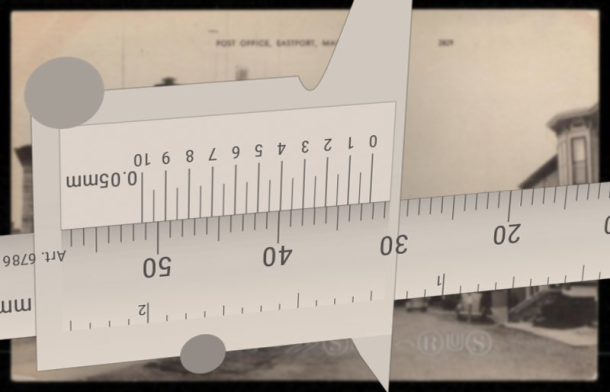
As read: **32.3** mm
